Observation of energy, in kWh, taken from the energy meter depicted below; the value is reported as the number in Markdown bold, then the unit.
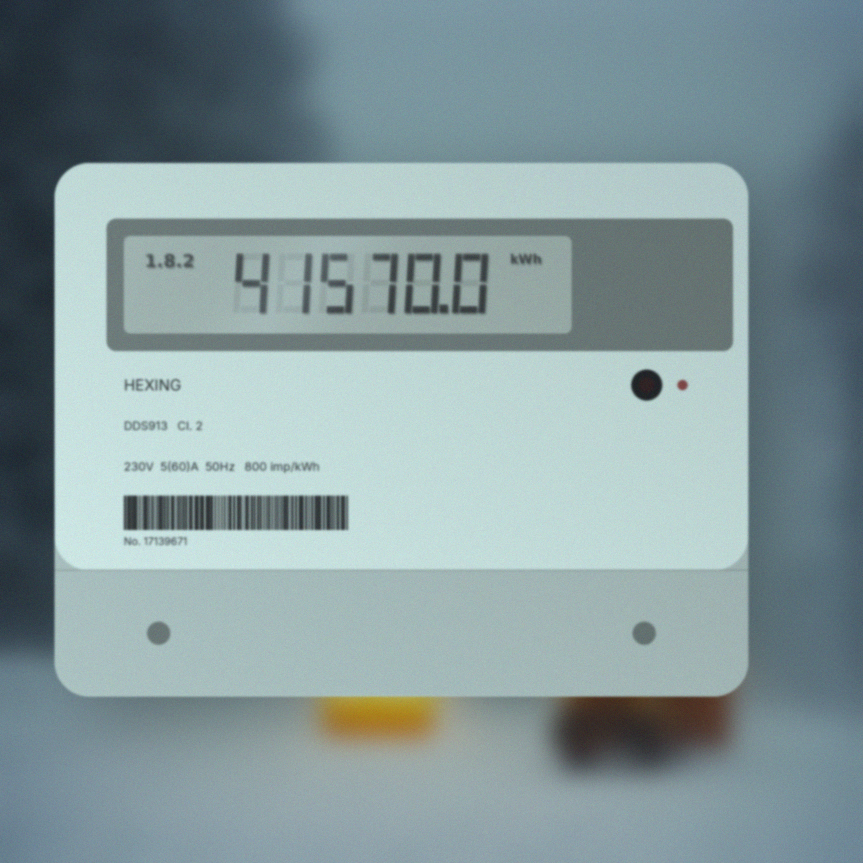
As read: **41570.0** kWh
